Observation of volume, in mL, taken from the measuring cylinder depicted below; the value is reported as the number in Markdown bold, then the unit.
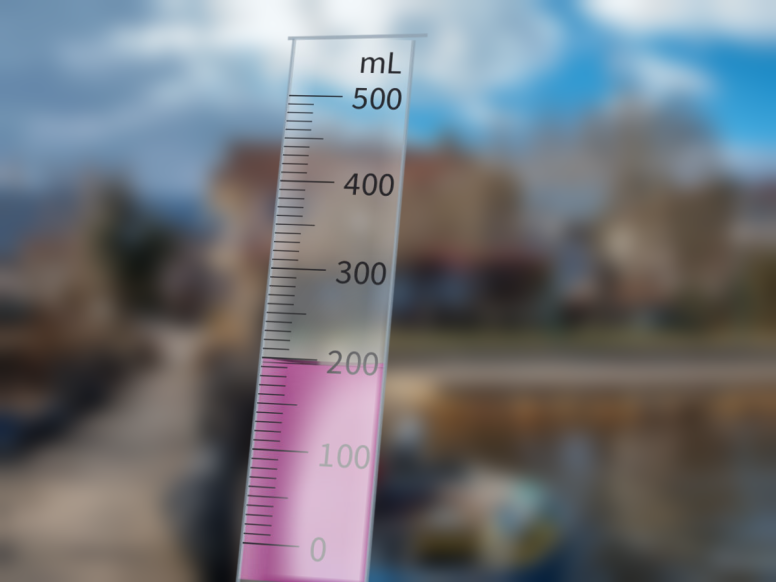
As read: **195** mL
